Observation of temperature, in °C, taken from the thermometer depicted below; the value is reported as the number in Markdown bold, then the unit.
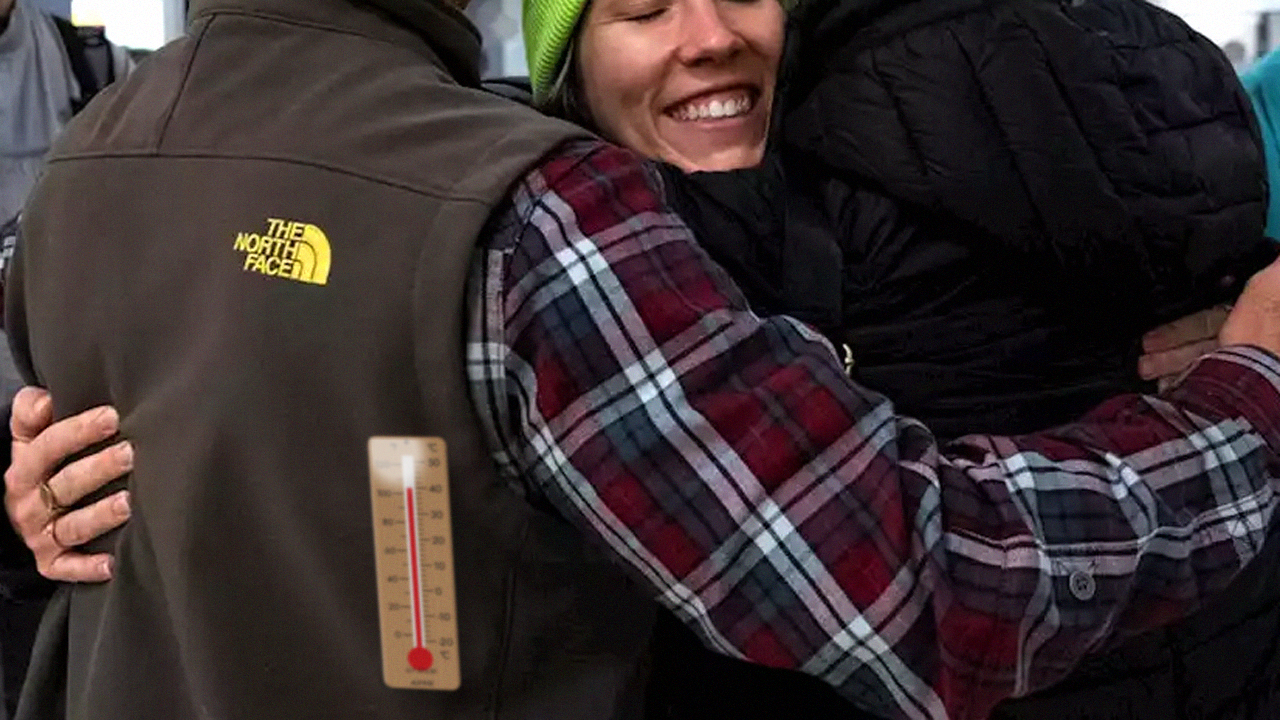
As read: **40** °C
